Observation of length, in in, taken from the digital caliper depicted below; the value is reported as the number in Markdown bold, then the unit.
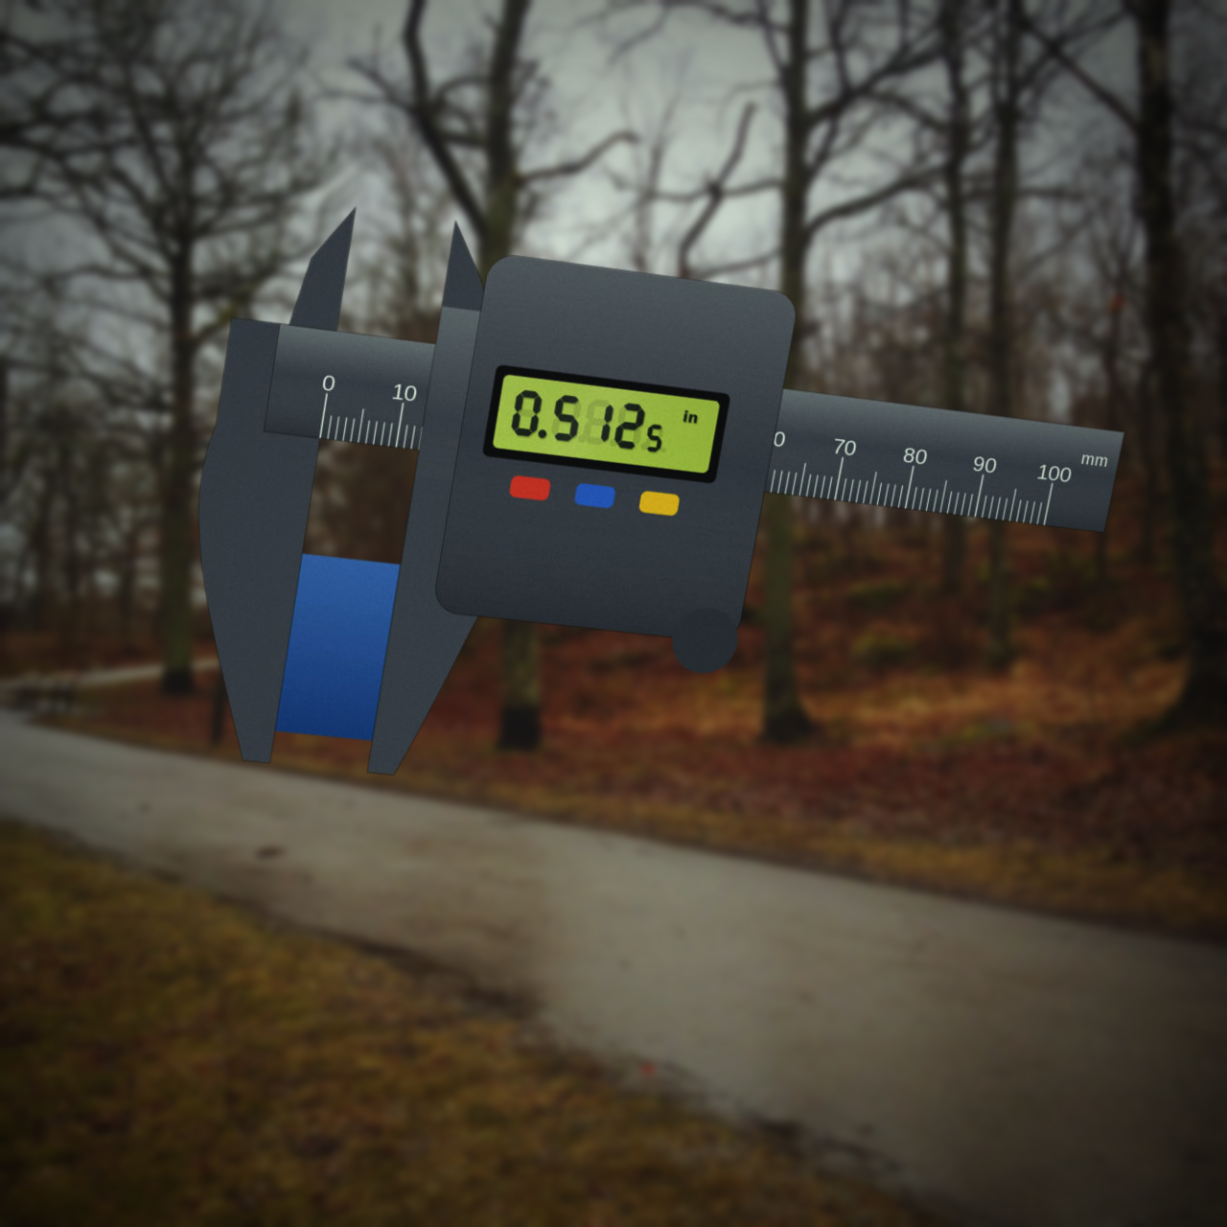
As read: **0.5125** in
